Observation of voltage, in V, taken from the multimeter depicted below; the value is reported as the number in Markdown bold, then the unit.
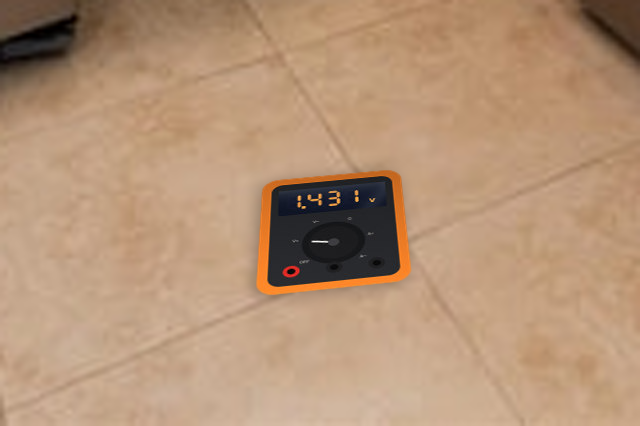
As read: **1.431** V
